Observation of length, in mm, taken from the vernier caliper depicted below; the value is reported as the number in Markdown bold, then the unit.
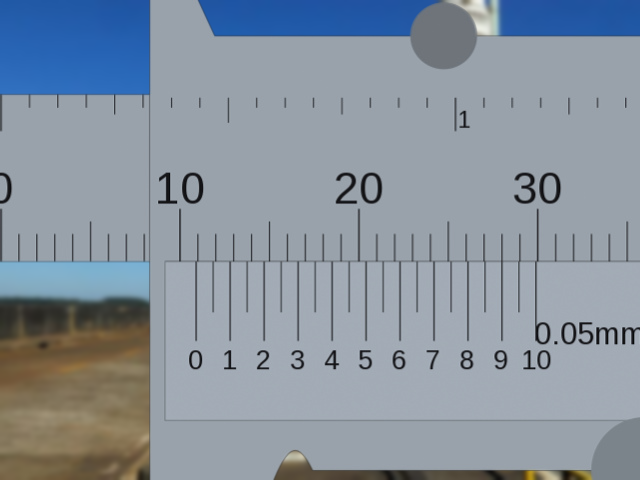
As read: **10.9** mm
